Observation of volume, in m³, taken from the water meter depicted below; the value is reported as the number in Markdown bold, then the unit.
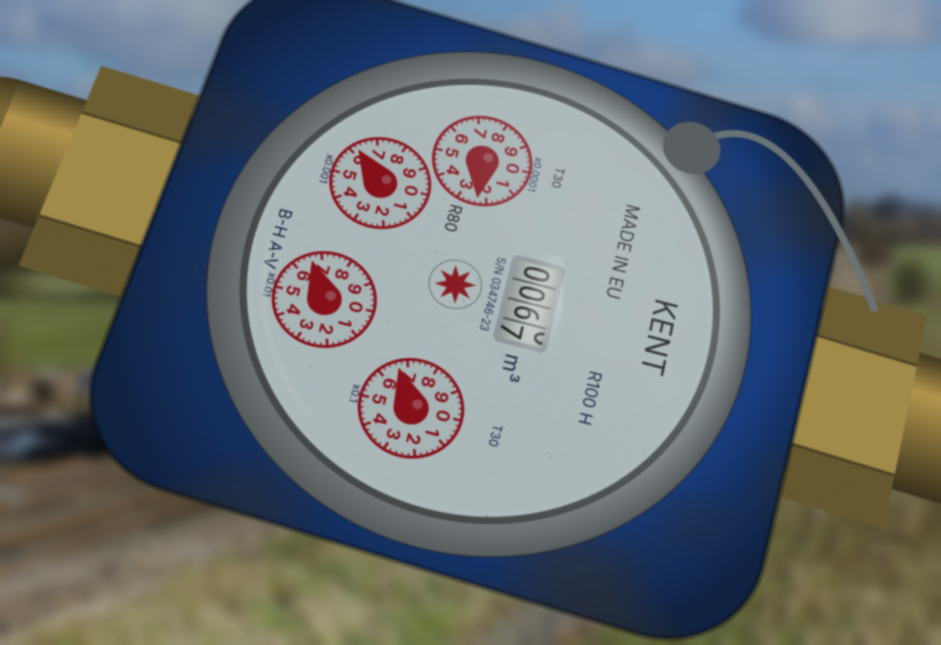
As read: **66.6662** m³
